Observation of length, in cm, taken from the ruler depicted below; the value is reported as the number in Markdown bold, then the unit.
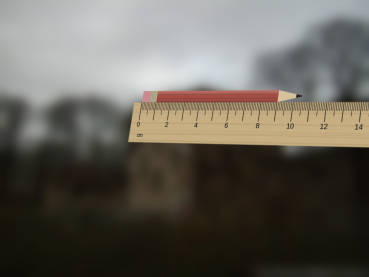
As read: **10.5** cm
